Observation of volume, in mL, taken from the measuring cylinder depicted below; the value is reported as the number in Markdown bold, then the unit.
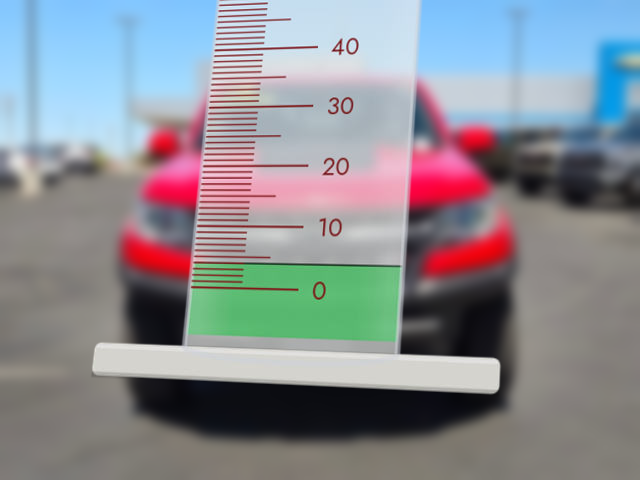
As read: **4** mL
